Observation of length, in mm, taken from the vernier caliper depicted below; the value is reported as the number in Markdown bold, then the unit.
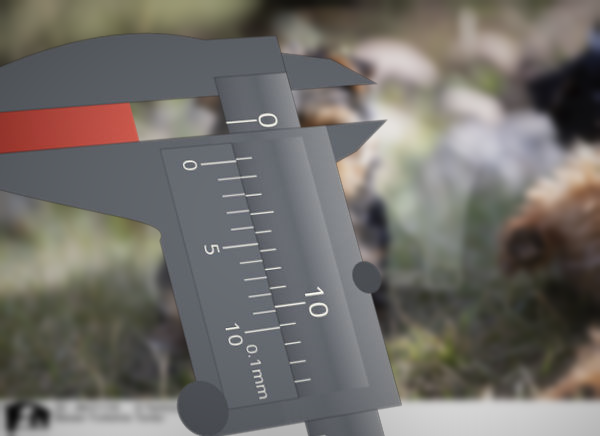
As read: **2.1** mm
